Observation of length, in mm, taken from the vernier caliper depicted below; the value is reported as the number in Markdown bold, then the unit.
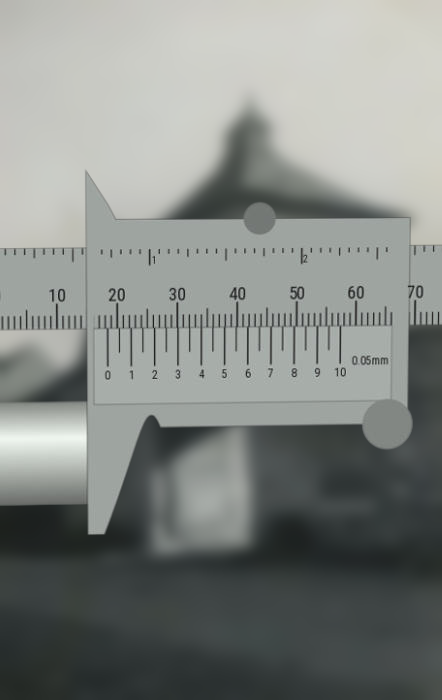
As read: **18.4** mm
